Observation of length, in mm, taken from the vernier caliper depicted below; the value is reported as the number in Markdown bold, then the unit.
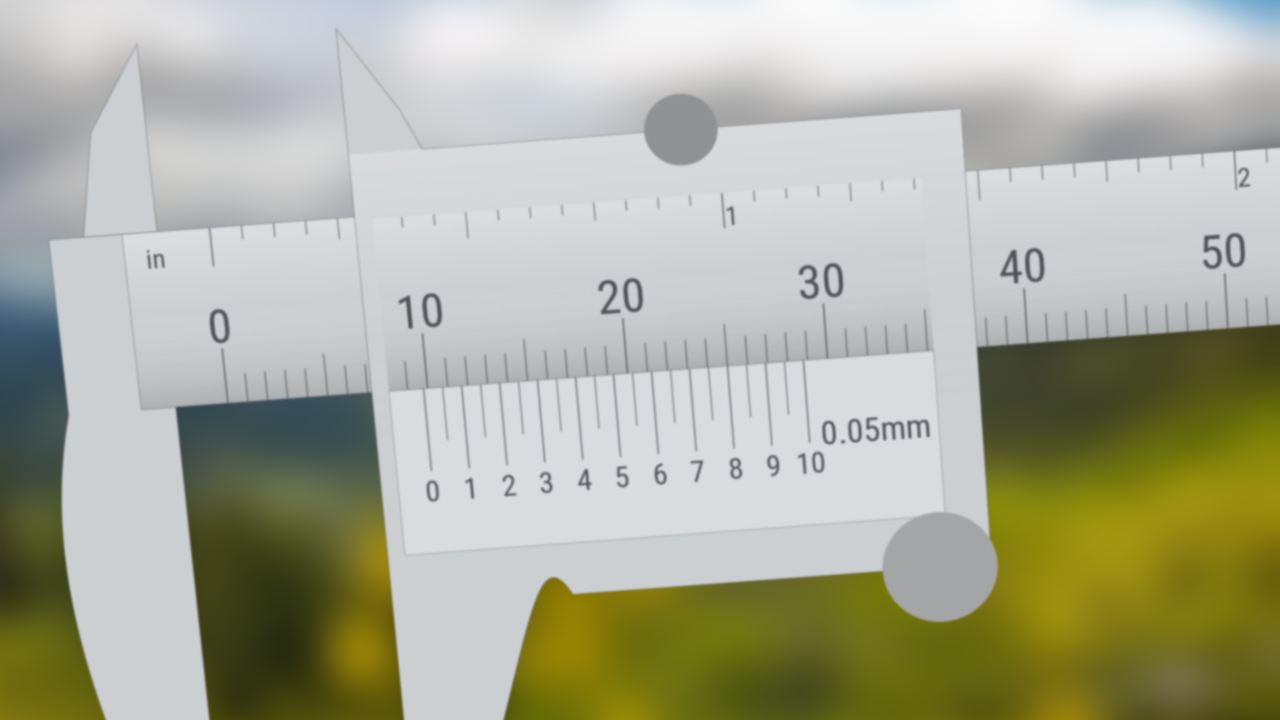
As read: **9.8** mm
